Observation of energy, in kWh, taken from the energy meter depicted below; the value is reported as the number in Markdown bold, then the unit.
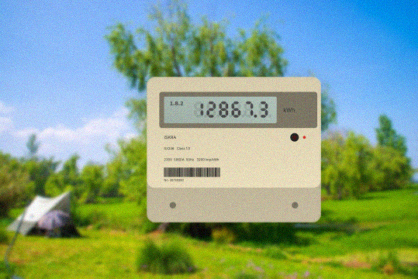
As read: **12867.3** kWh
